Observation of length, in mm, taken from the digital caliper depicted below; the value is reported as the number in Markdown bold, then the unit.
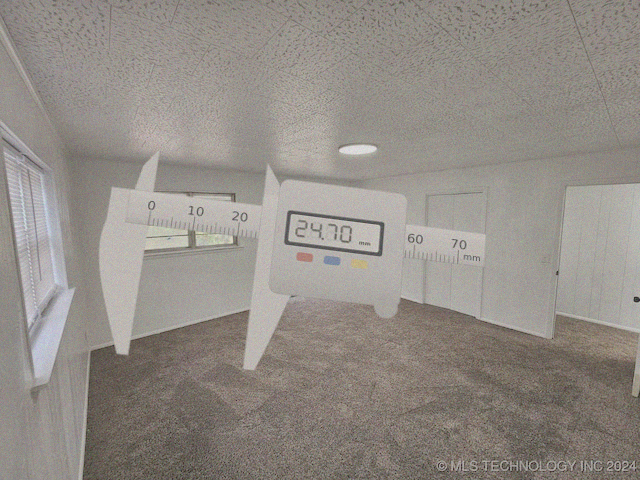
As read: **24.70** mm
